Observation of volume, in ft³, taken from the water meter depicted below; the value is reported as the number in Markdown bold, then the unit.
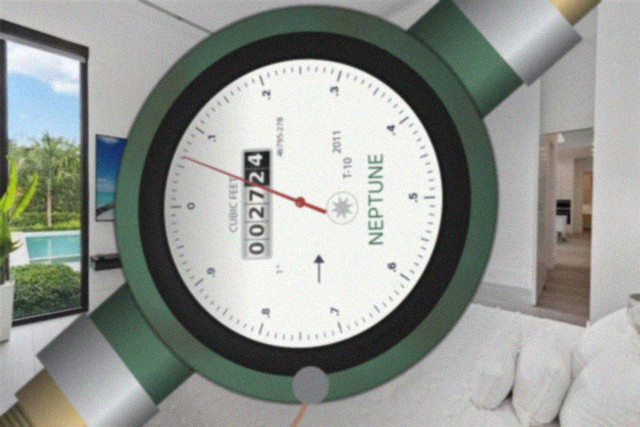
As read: **2724.06** ft³
